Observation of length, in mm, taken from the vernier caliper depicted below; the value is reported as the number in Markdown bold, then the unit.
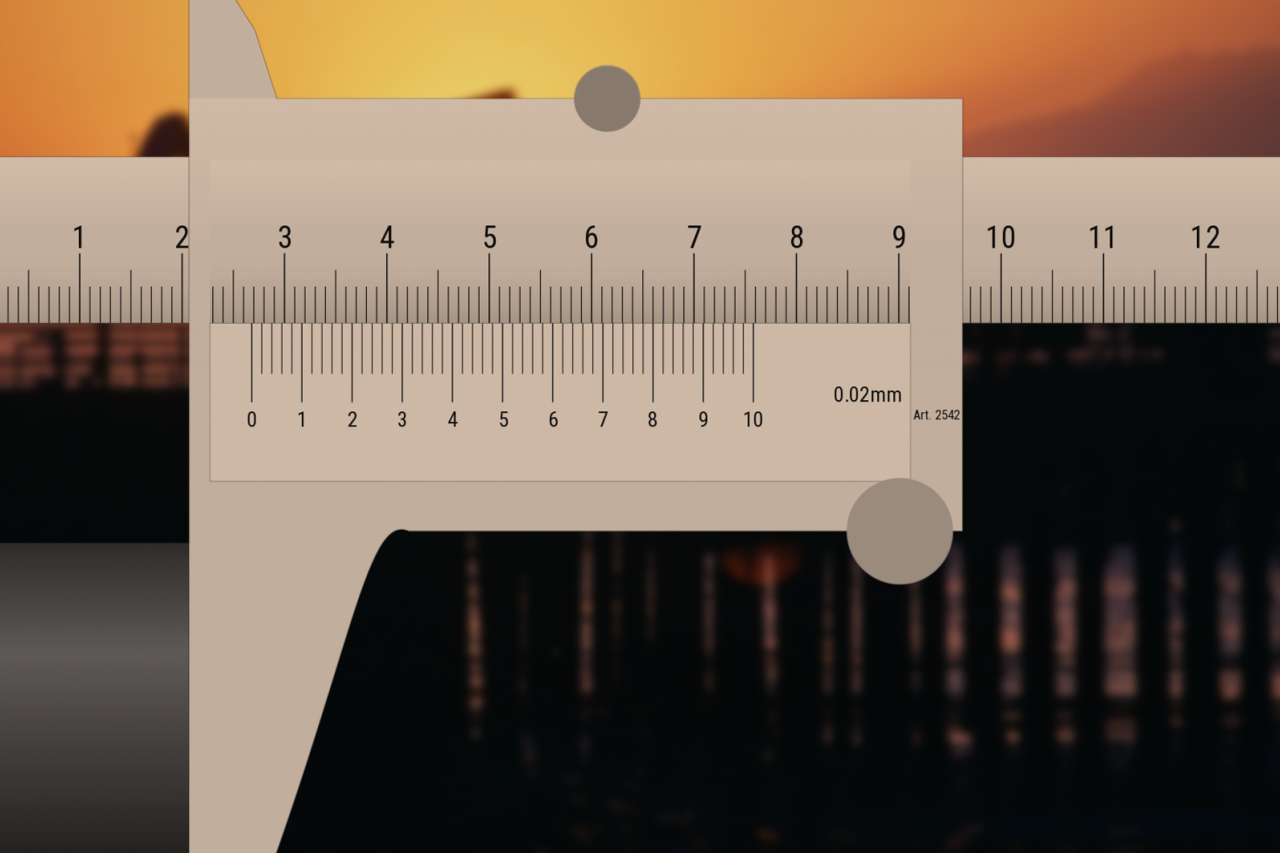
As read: **26.8** mm
